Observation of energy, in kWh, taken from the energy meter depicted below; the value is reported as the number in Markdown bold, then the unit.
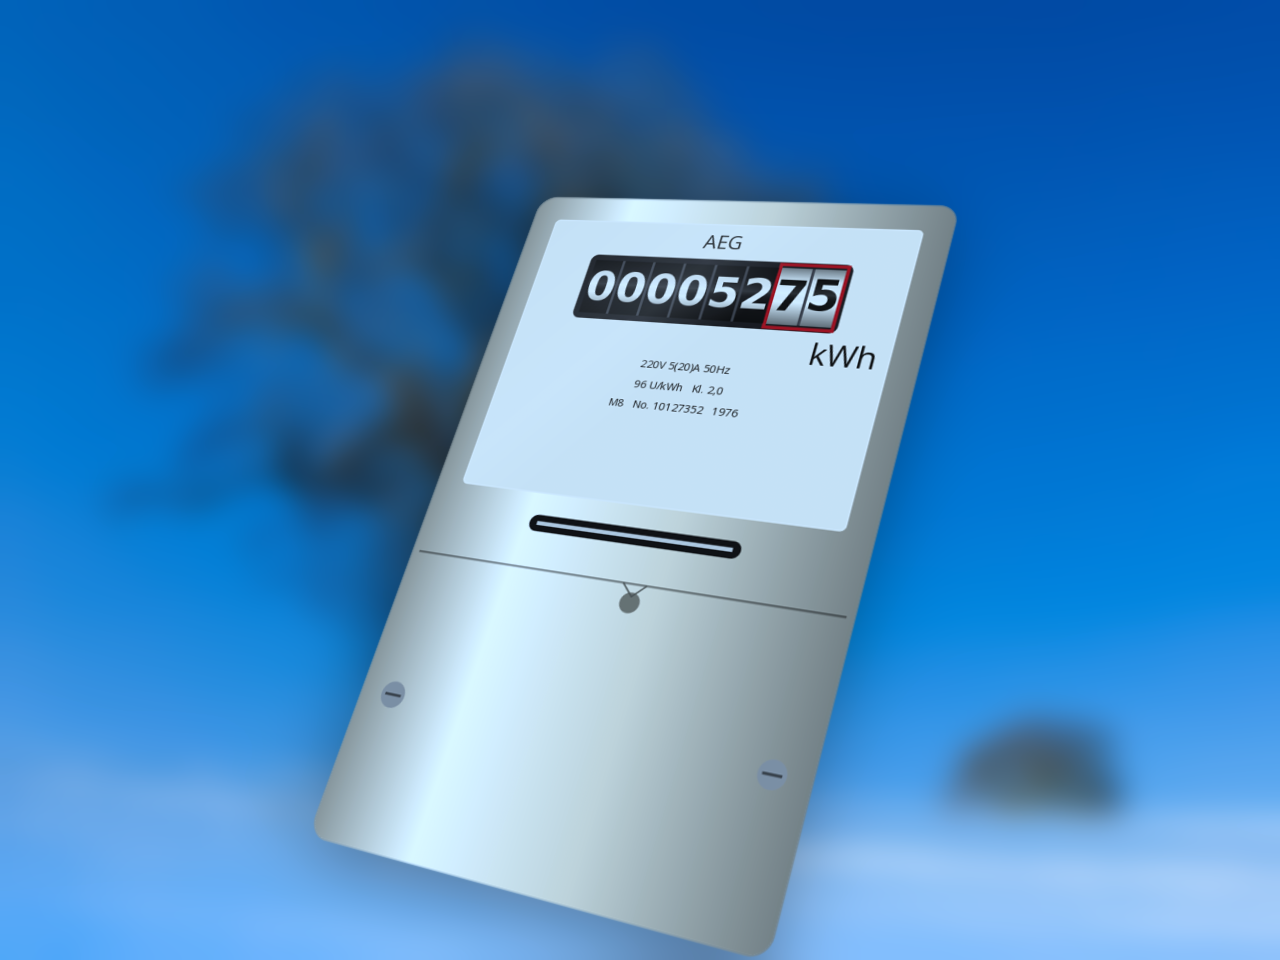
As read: **52.75** kWh
